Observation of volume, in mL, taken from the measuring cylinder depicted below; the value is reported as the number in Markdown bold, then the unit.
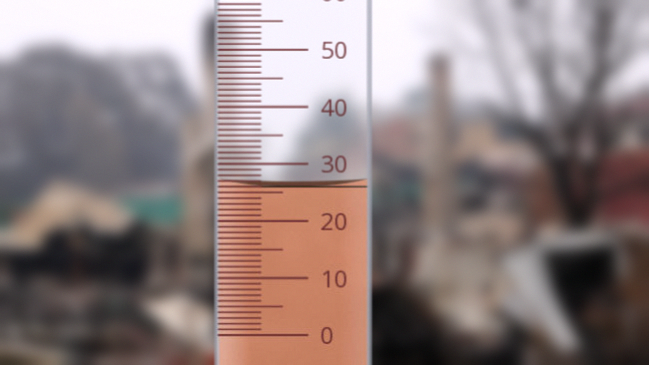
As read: **26** mL
